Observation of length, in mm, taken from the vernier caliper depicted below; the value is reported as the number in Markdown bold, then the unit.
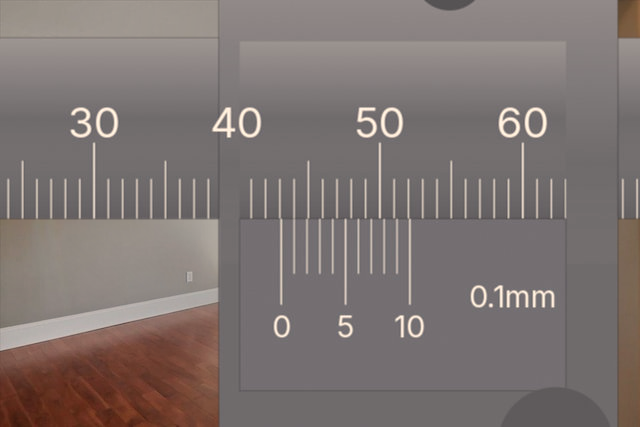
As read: **43.1** mm
